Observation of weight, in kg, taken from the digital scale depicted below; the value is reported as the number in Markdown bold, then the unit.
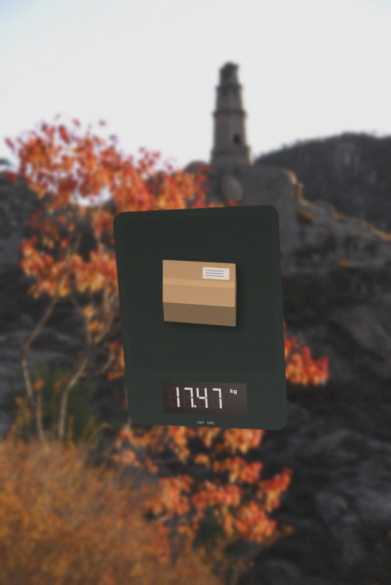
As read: **17.47** kg
